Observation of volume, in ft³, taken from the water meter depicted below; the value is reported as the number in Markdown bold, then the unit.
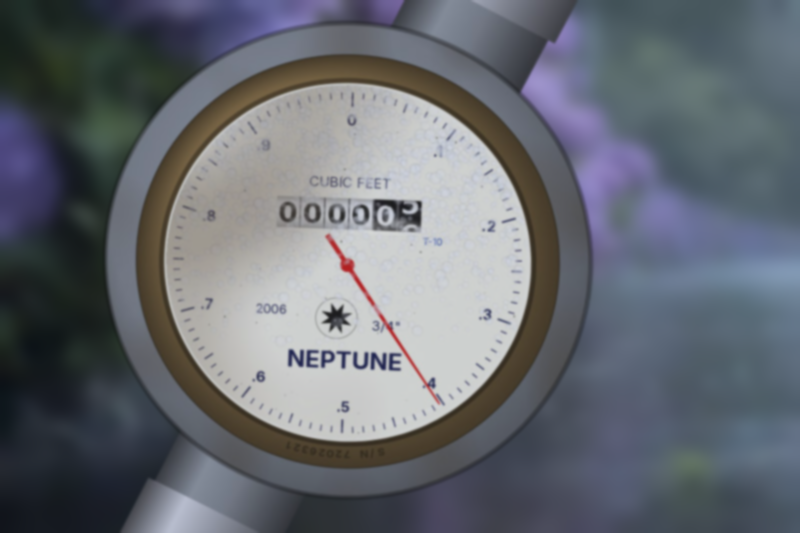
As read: **5.40** ft³
